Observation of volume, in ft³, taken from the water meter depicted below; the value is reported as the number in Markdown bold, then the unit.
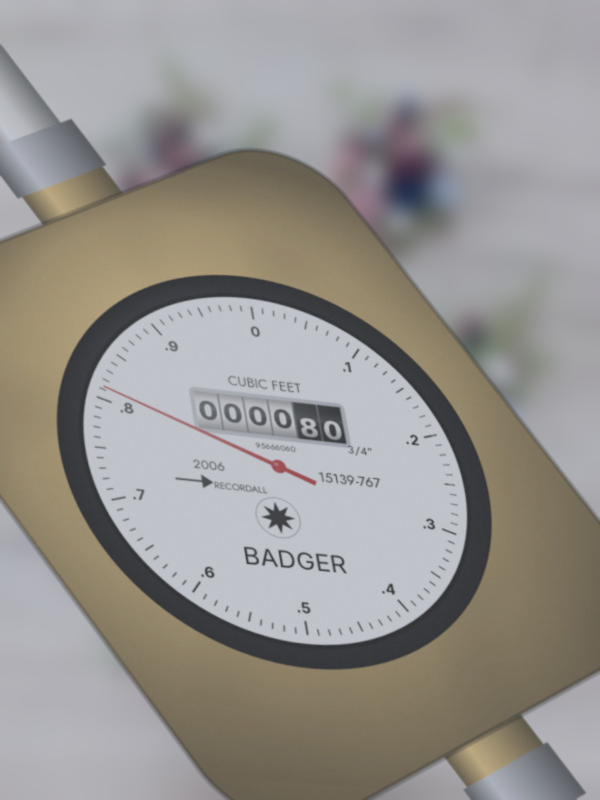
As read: **79.81** ft³
